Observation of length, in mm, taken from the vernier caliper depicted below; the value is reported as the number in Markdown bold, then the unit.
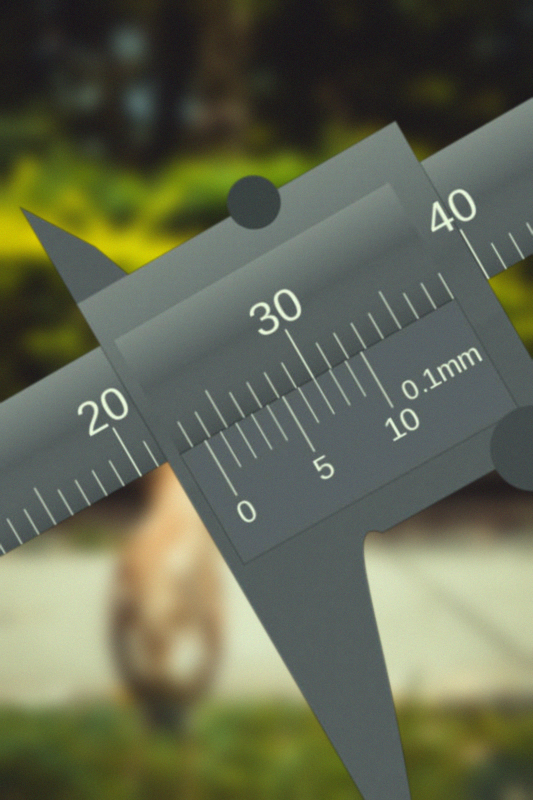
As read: **23.7** mm
